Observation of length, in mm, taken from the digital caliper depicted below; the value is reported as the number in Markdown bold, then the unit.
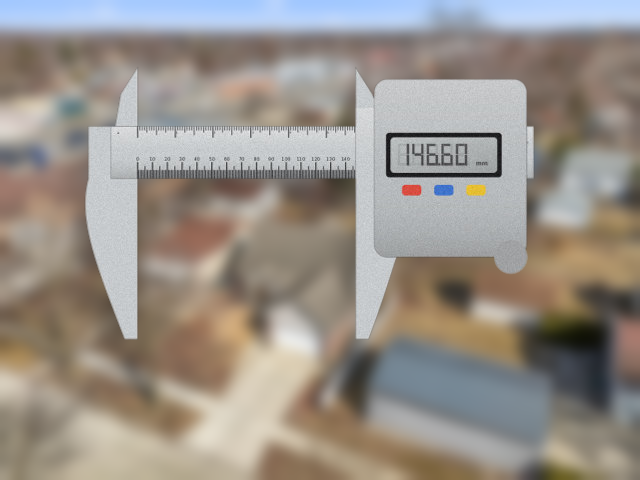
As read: **146.60** mm
